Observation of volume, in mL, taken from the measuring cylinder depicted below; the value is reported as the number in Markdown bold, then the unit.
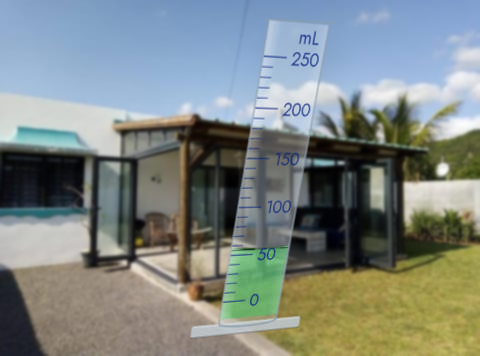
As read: **55** mL
